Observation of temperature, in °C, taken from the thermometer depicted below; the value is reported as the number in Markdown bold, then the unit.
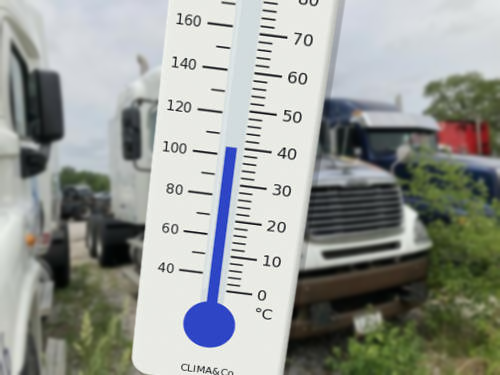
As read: **40** °C
